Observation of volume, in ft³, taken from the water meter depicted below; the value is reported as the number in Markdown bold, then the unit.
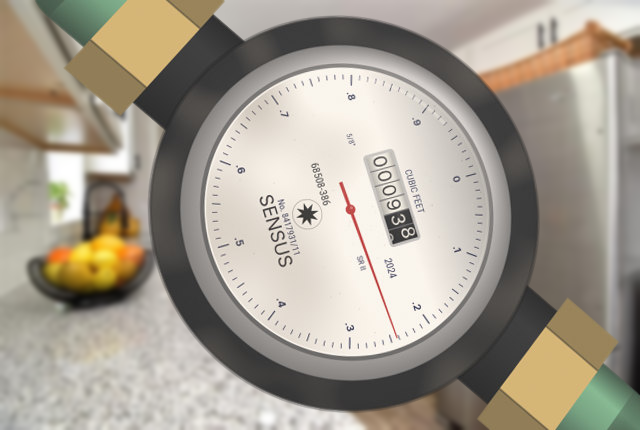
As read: **938.24** ft³
